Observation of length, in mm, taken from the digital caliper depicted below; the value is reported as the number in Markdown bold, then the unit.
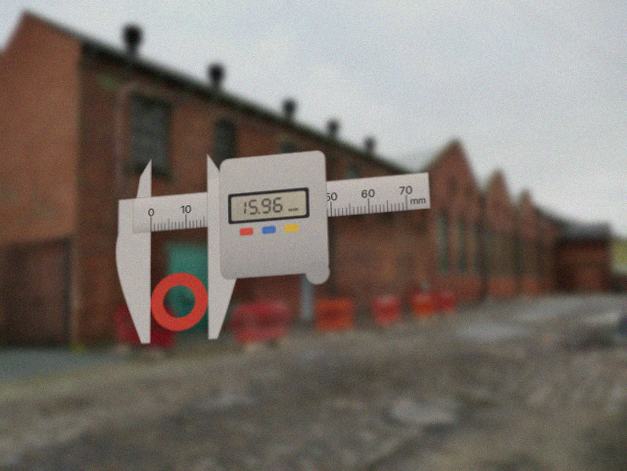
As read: **15.96** mm
